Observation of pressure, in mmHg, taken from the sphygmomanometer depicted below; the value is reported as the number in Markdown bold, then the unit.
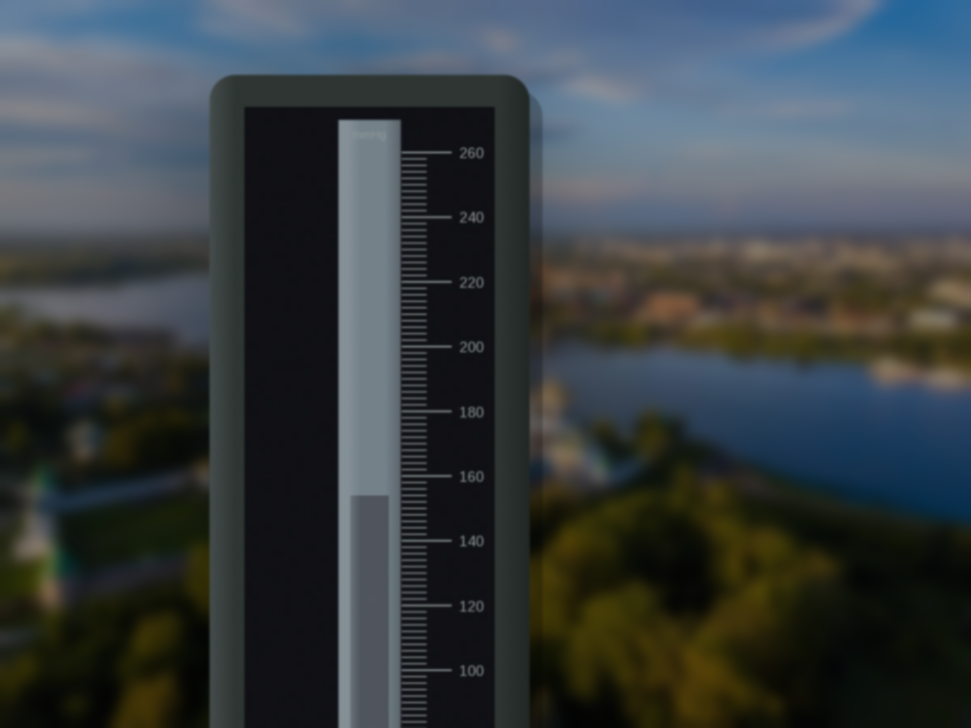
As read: **154** mmHg
